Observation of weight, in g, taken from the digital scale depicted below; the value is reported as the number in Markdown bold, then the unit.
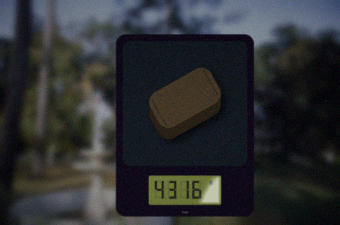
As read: **4316** g
